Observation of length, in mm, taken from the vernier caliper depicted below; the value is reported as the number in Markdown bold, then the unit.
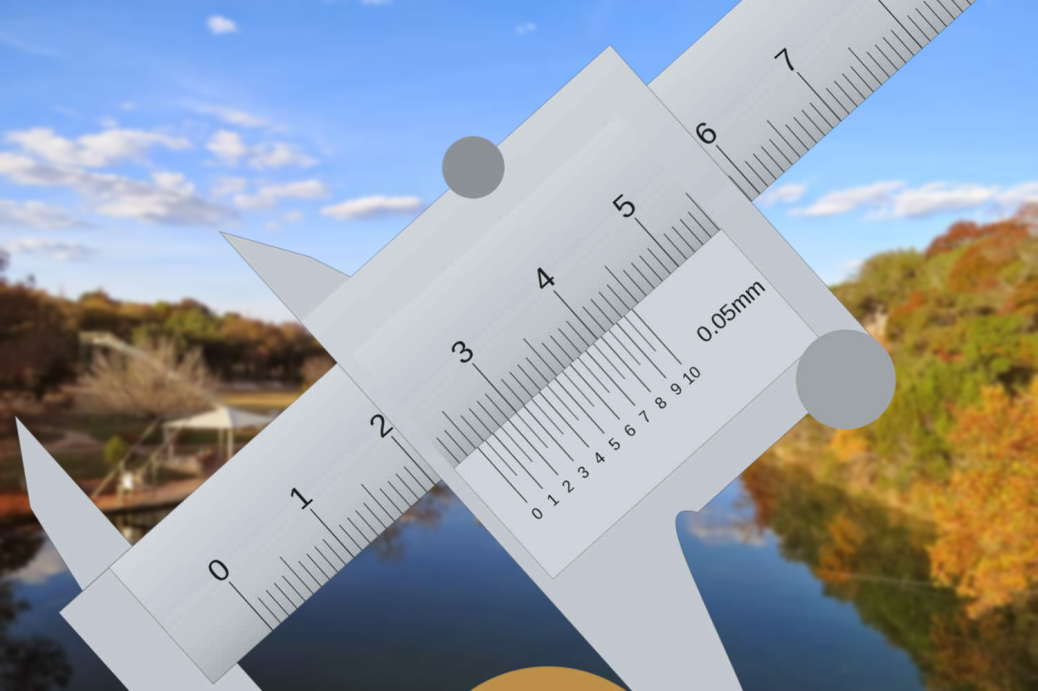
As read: **25.2** mm
